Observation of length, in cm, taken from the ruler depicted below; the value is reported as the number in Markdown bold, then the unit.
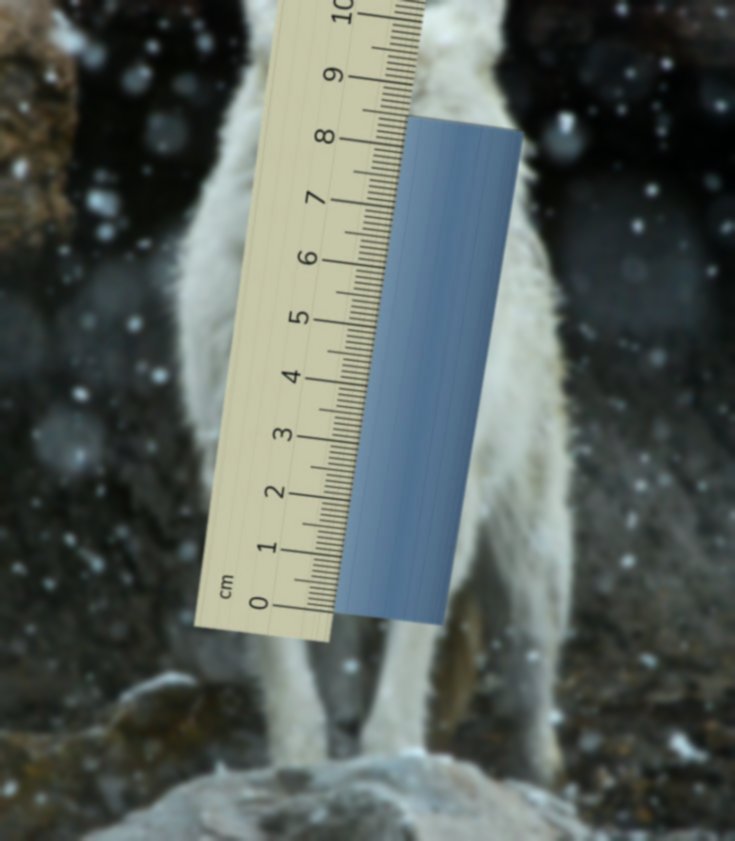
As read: **8.5** cm
